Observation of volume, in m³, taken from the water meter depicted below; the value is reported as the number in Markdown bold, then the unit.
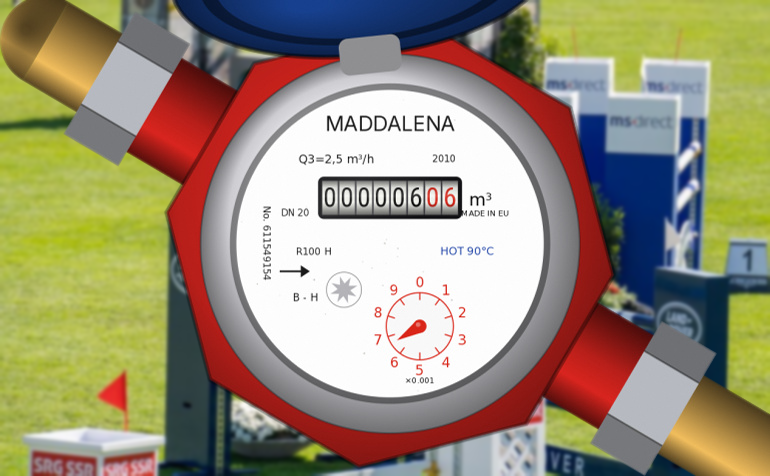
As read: **6.066** m³
